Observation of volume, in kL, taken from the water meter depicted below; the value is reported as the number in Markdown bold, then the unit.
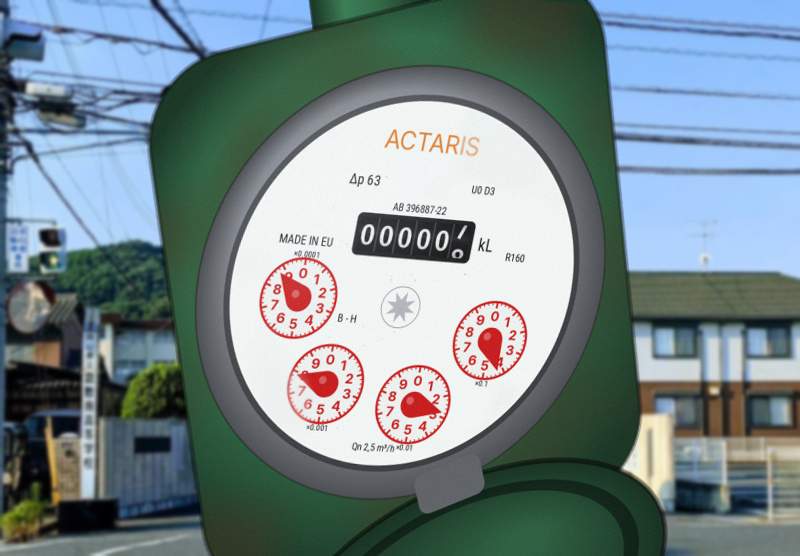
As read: **7.4278** kL
